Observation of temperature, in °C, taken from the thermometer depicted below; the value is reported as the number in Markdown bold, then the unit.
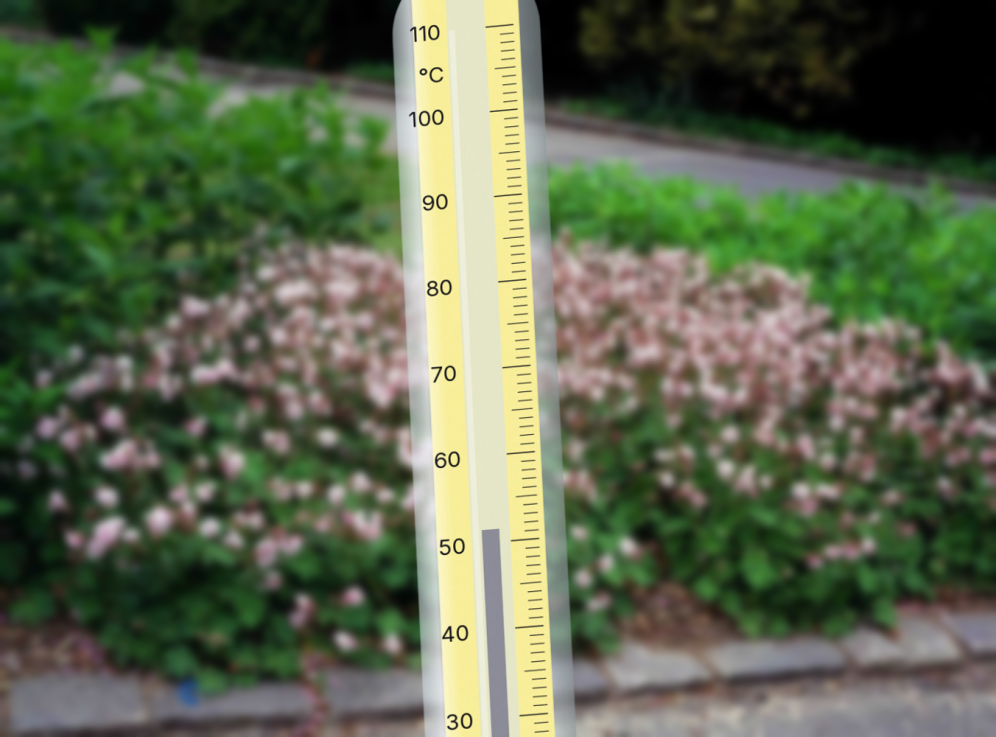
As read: **51.5** °C
